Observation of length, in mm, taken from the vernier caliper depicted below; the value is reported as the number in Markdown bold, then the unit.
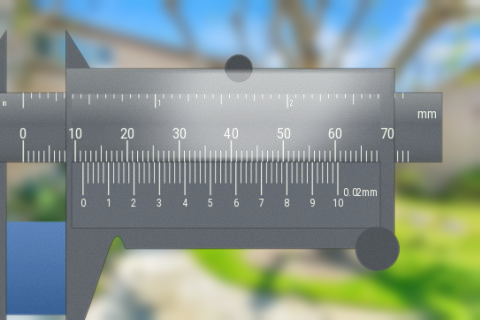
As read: **11.5** mm
